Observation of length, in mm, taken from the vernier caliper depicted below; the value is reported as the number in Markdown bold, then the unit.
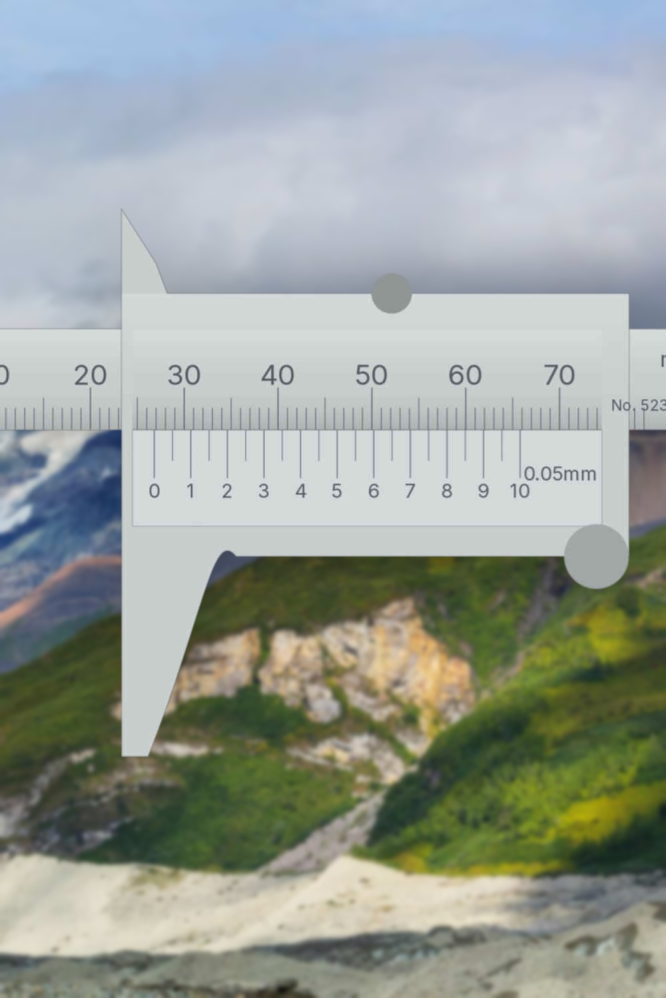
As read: **26.8** mm
